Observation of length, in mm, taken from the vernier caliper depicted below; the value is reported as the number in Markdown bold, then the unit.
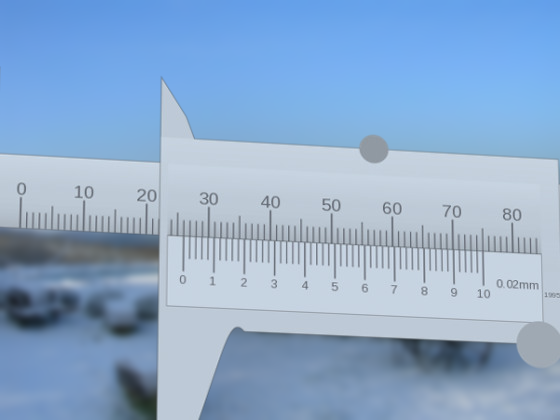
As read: **26.0** mm
